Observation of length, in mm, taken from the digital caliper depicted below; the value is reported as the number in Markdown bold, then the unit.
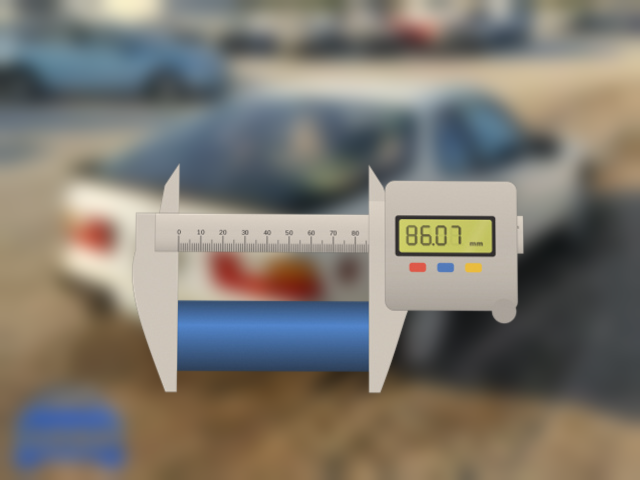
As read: **86.07** mm
